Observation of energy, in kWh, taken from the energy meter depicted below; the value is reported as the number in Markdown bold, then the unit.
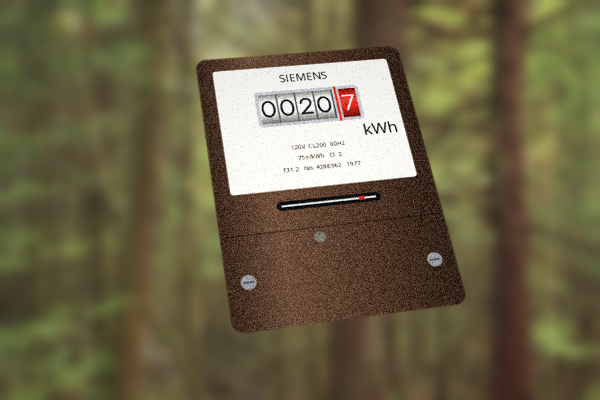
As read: **20.7** kWh
